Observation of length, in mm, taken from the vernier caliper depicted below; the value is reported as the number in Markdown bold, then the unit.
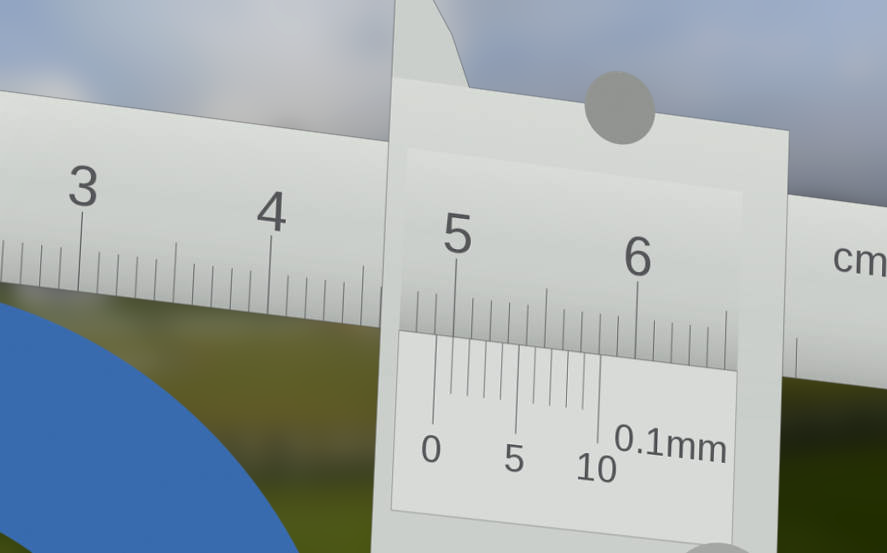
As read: **49.1** mm
